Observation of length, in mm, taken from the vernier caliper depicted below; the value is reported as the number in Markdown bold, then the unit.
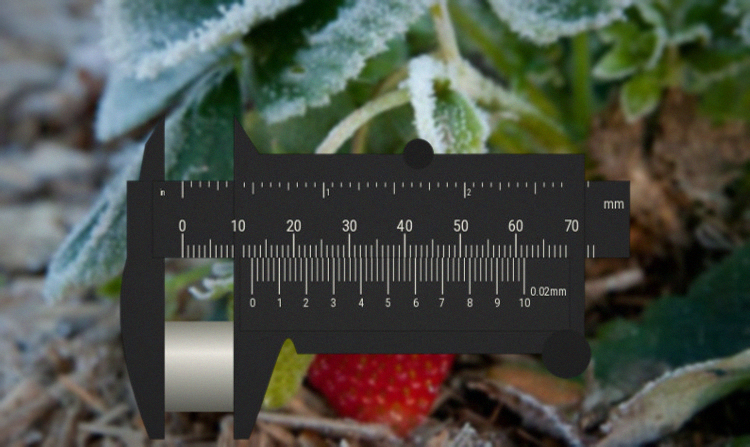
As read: **12.5** mm
